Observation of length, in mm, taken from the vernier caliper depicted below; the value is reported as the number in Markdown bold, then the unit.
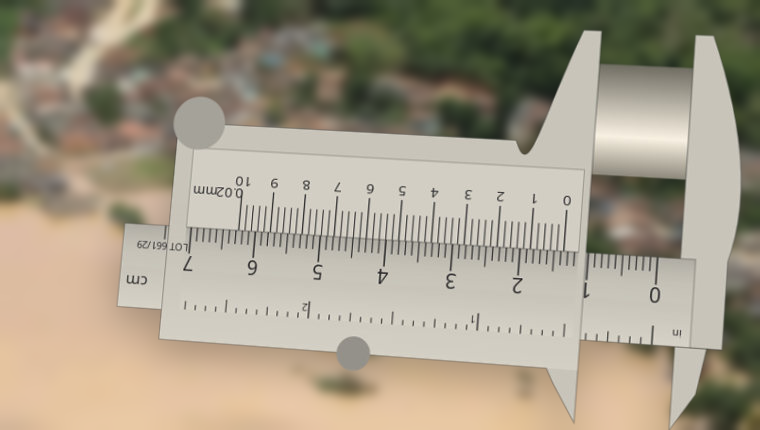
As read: **13.6** mm
